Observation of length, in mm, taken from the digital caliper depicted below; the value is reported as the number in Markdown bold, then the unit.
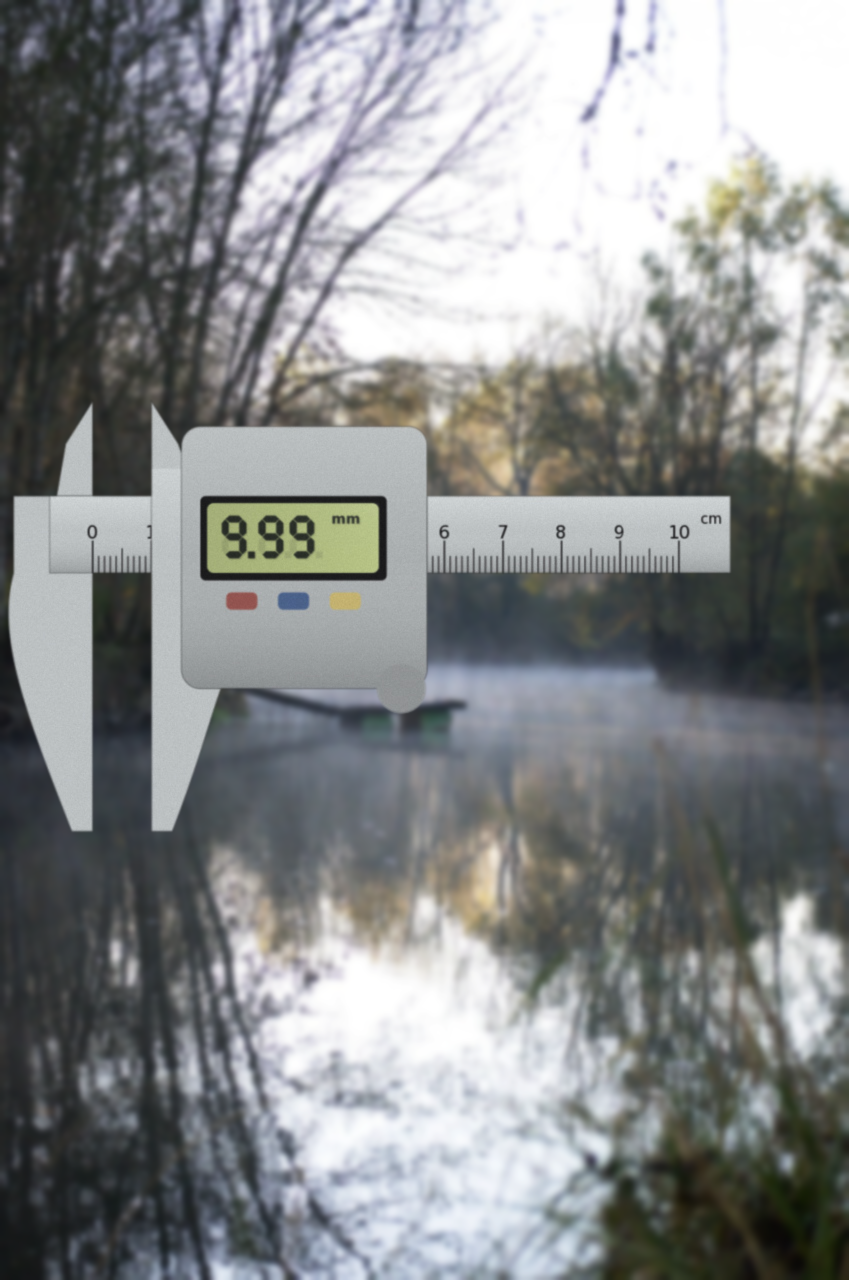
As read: **9.99** mm
